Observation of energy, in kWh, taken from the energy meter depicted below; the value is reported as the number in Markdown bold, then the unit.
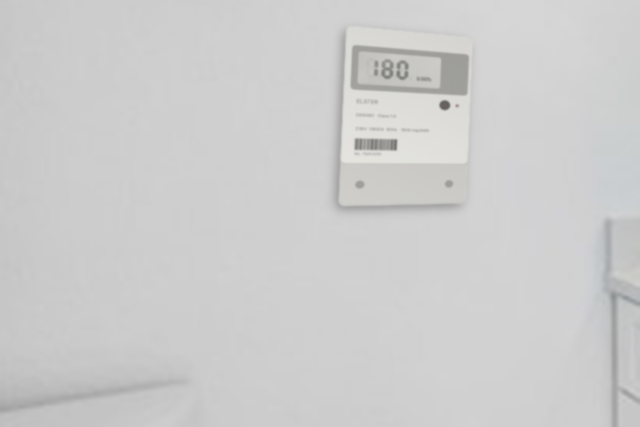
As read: **180** kWh
